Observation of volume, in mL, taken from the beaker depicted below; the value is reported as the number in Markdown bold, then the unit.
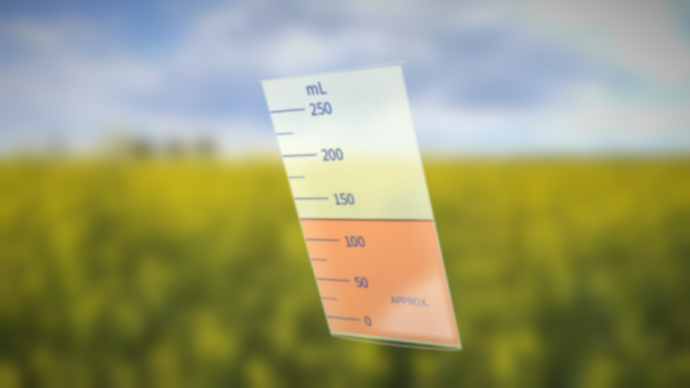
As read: **125** mL
